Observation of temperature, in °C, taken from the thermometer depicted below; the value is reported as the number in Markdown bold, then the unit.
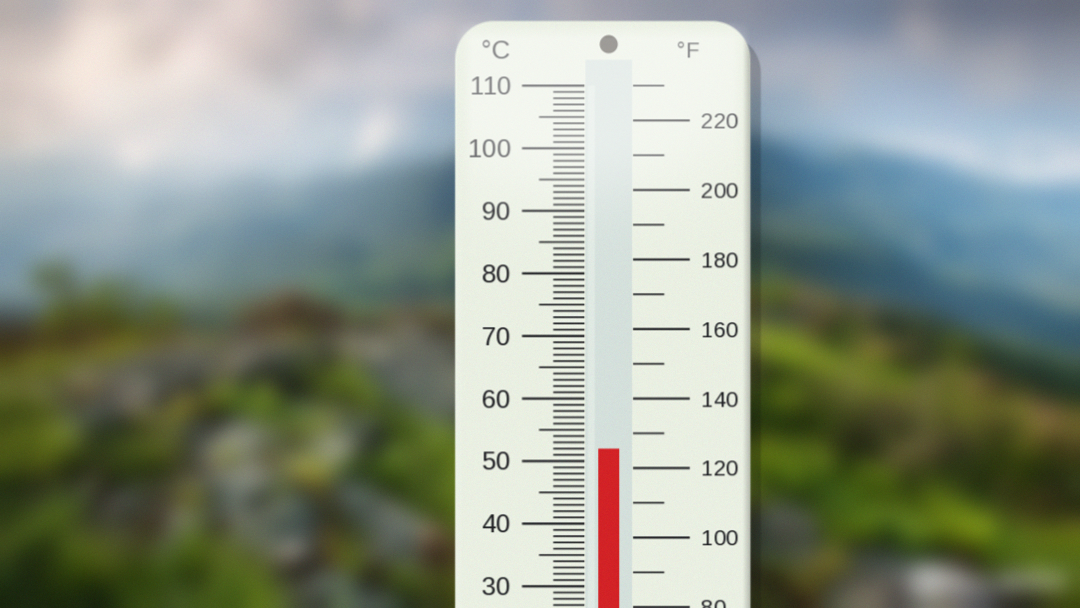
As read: **52** °C
